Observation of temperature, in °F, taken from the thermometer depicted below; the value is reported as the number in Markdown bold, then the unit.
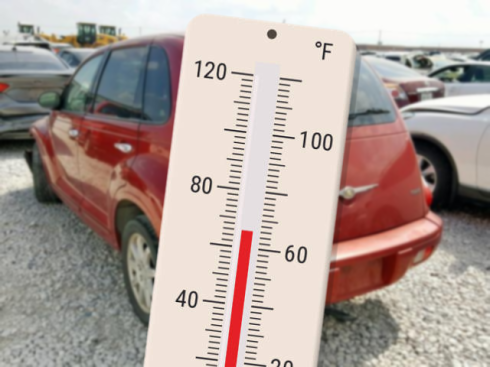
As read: **66** °F
